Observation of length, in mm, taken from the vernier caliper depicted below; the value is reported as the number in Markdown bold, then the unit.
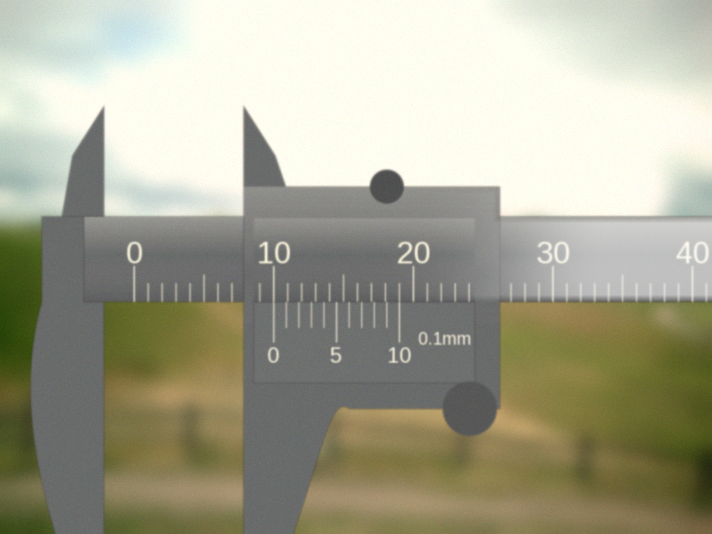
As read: **10.0** mm
